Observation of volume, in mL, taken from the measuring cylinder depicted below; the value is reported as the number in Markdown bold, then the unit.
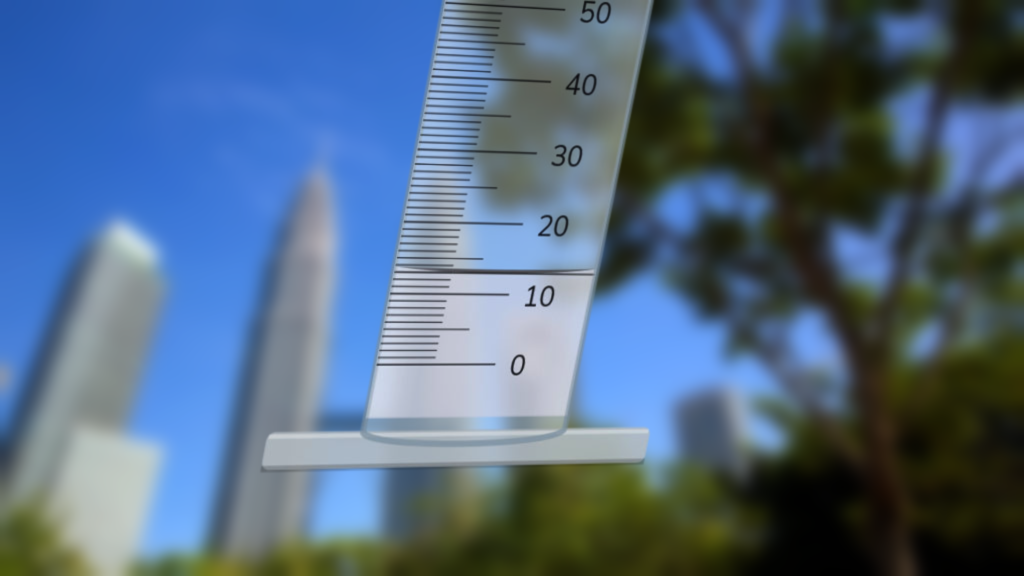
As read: **13** mL
